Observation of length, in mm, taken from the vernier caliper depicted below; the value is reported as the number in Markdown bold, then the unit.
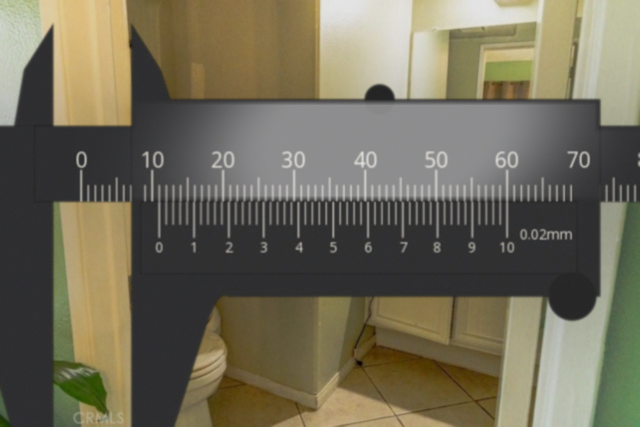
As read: **11.0** mm
